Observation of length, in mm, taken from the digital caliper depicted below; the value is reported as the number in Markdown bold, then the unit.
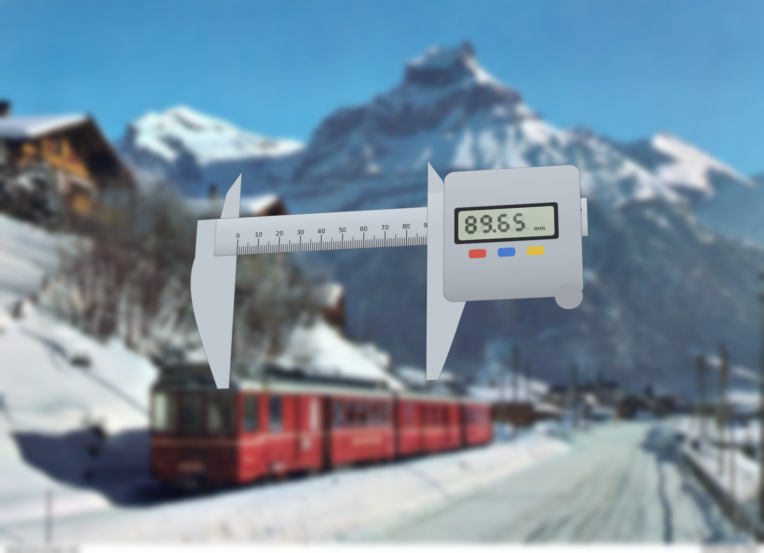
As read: **89.65** mm
